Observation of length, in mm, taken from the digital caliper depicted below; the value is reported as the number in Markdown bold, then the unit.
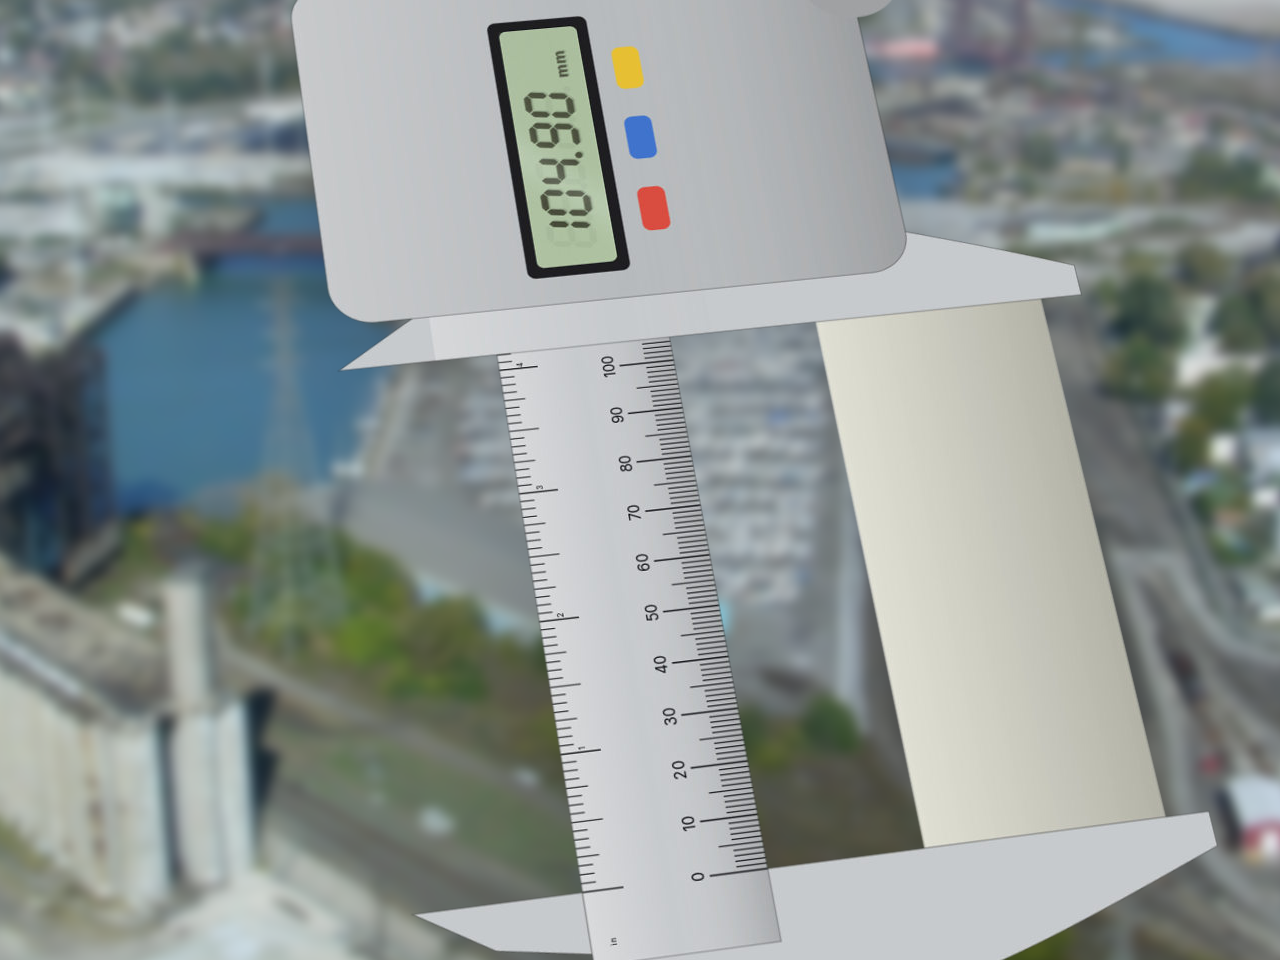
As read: **104.90** mm
